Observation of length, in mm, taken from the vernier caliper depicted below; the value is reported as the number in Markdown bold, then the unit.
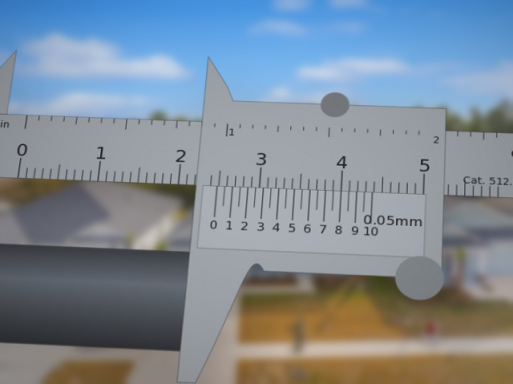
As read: **24.8** mm
